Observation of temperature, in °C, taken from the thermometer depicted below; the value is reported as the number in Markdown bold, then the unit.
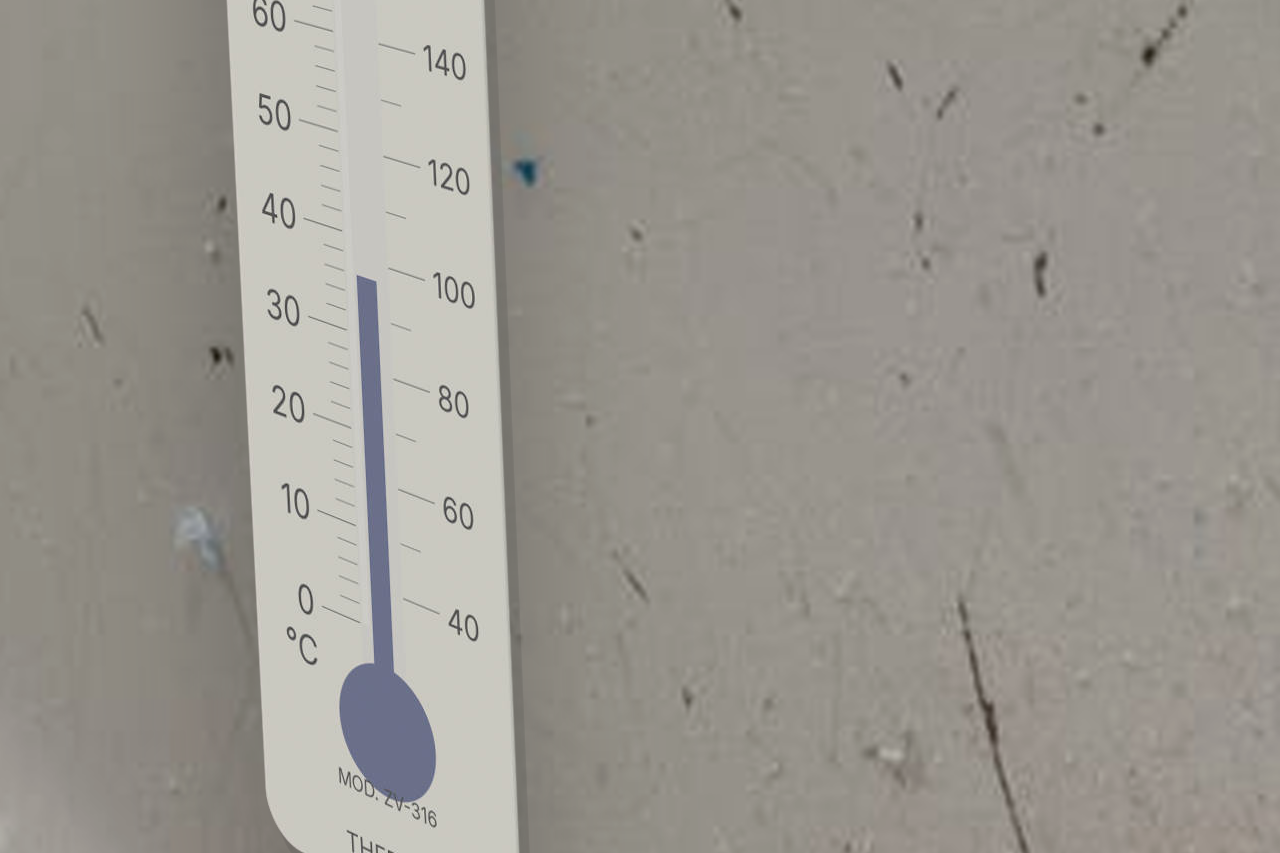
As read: **36** °C
